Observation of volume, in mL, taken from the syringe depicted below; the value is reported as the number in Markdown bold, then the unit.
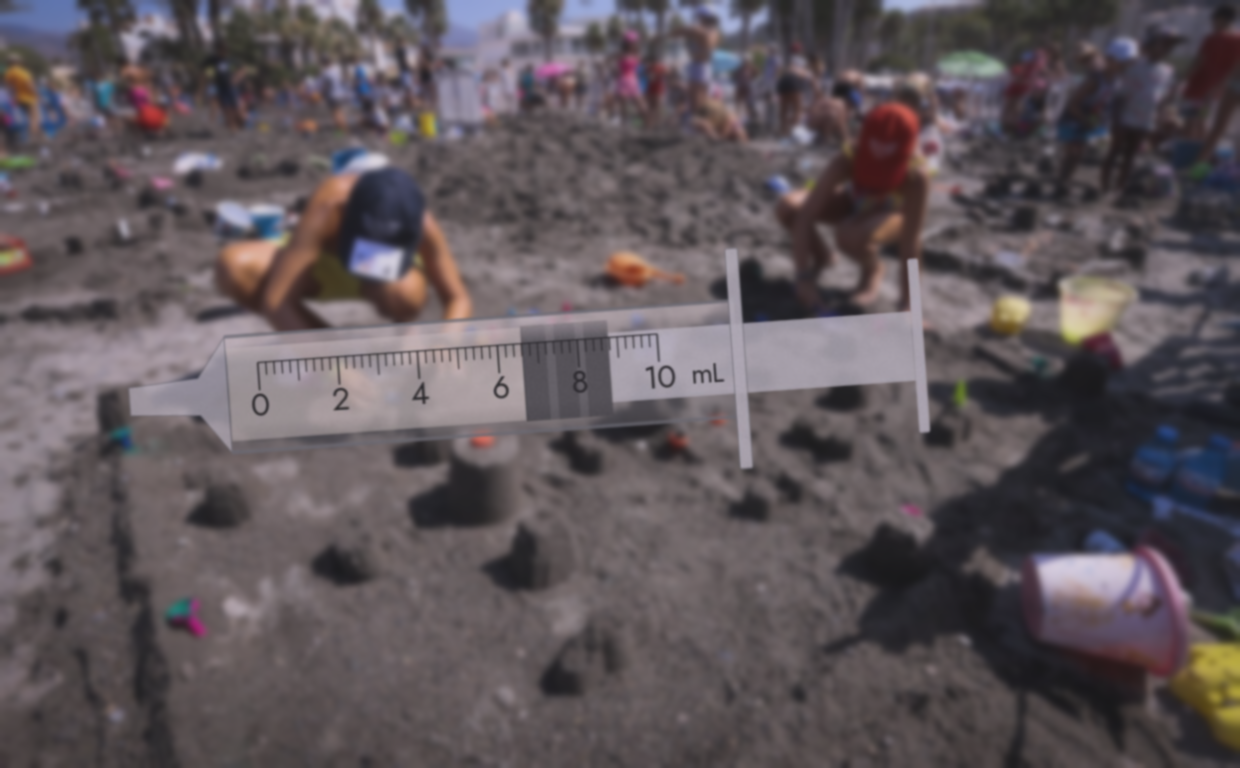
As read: **6.6** mL
